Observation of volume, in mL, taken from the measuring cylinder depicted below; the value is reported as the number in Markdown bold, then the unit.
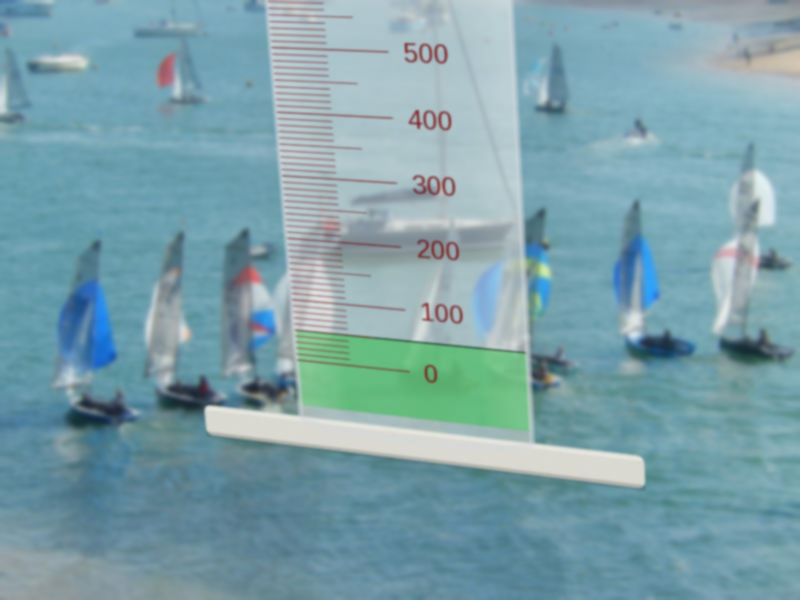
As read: **50** mL
